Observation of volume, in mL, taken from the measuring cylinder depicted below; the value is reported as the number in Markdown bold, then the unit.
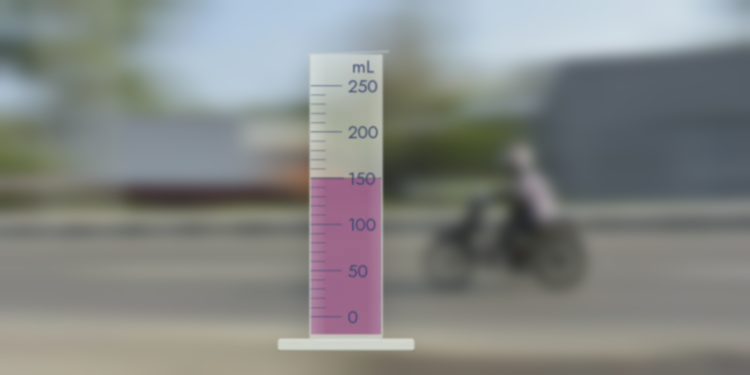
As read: **150** mL
